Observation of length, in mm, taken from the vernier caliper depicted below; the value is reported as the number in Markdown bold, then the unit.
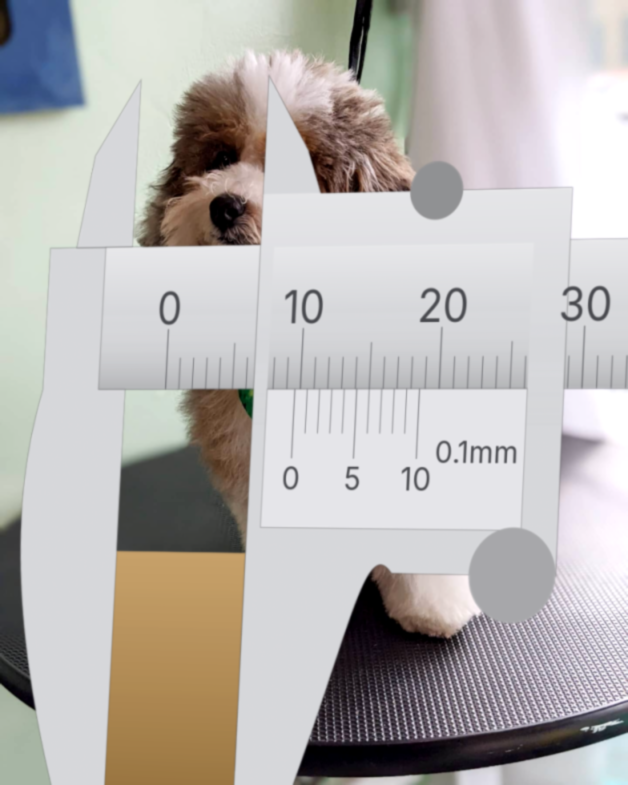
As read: **9.6** mm
